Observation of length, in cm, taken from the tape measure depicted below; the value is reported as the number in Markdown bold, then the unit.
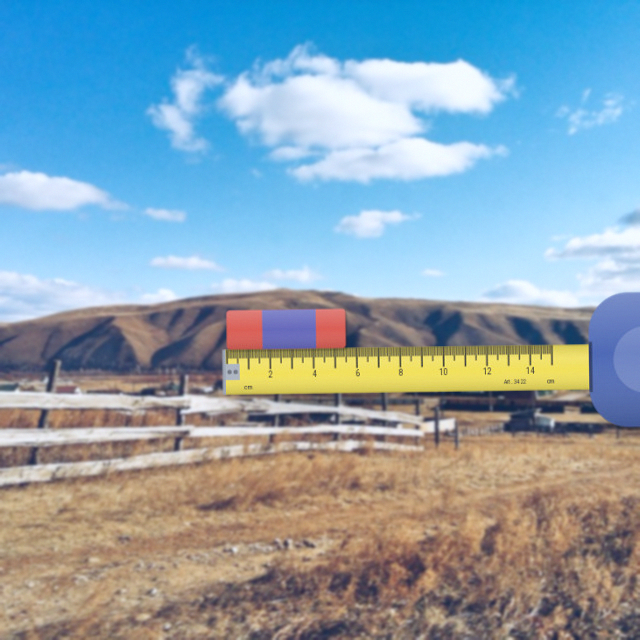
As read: **5.5** cm
